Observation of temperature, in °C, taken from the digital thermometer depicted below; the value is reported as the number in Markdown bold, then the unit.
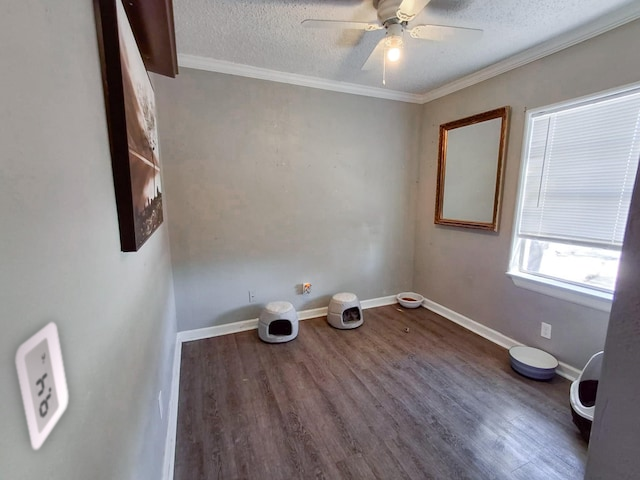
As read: **9.4** °C
